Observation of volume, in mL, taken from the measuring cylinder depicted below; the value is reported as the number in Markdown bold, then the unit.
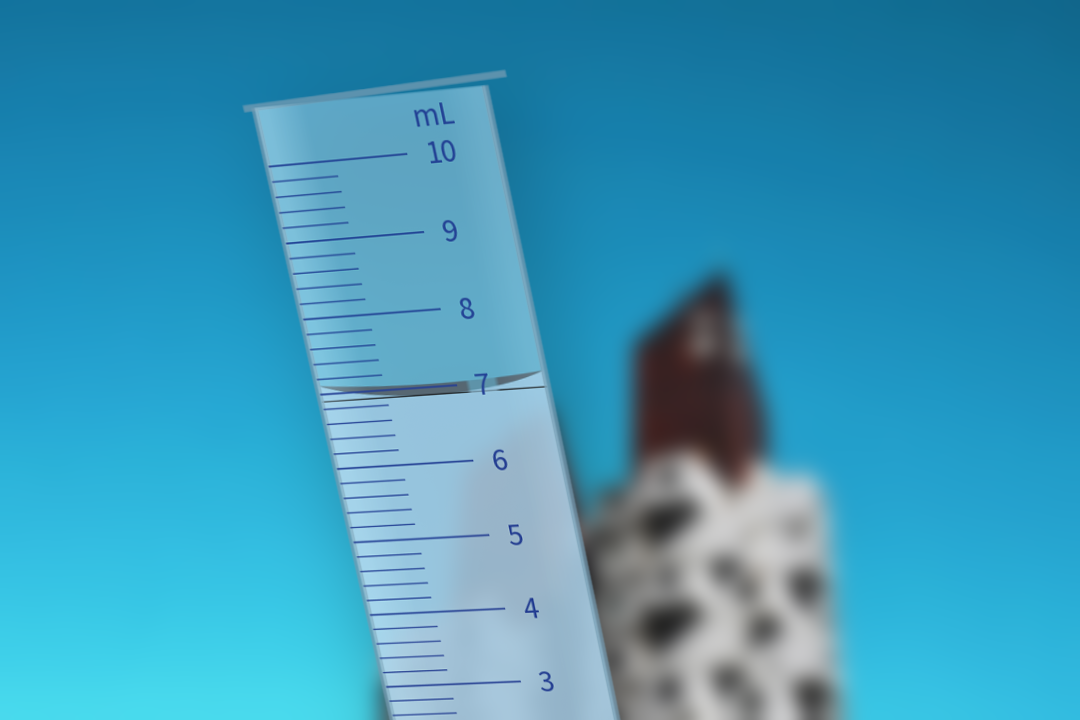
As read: **6.9** mL
